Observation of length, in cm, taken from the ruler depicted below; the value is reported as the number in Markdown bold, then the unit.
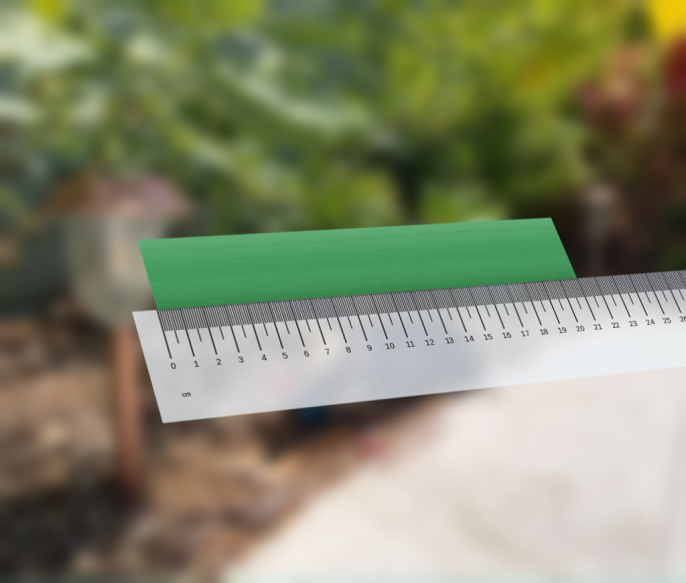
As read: **21** cm
